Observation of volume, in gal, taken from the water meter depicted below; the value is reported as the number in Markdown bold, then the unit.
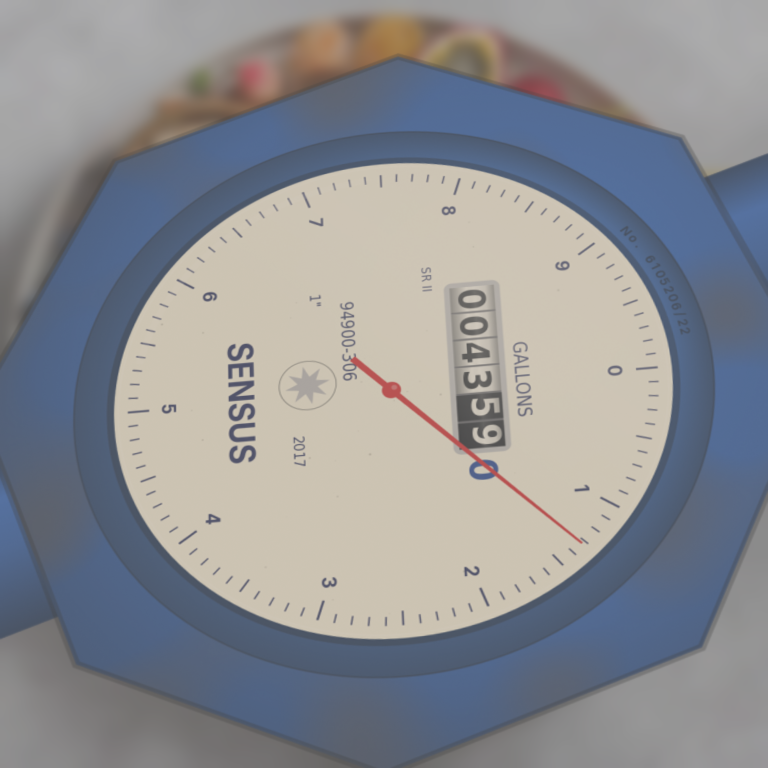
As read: **43591.3** gal
